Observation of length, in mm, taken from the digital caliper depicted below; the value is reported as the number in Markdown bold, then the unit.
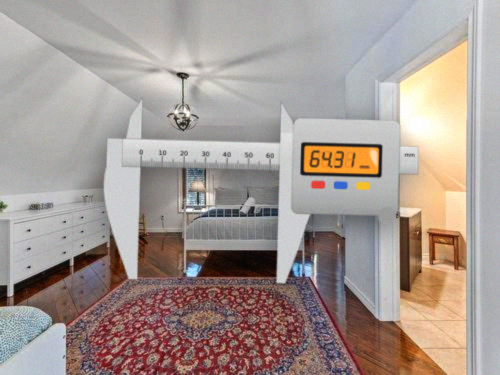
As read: **64.31** mm
